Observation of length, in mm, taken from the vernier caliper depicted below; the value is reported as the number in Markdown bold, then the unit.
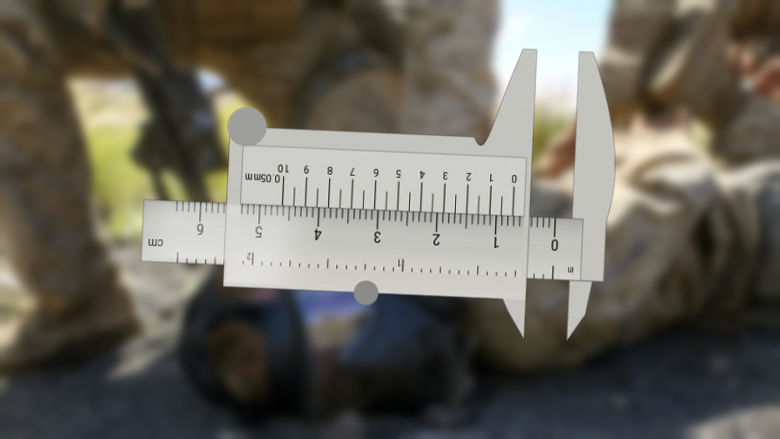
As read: **7.2** mm
